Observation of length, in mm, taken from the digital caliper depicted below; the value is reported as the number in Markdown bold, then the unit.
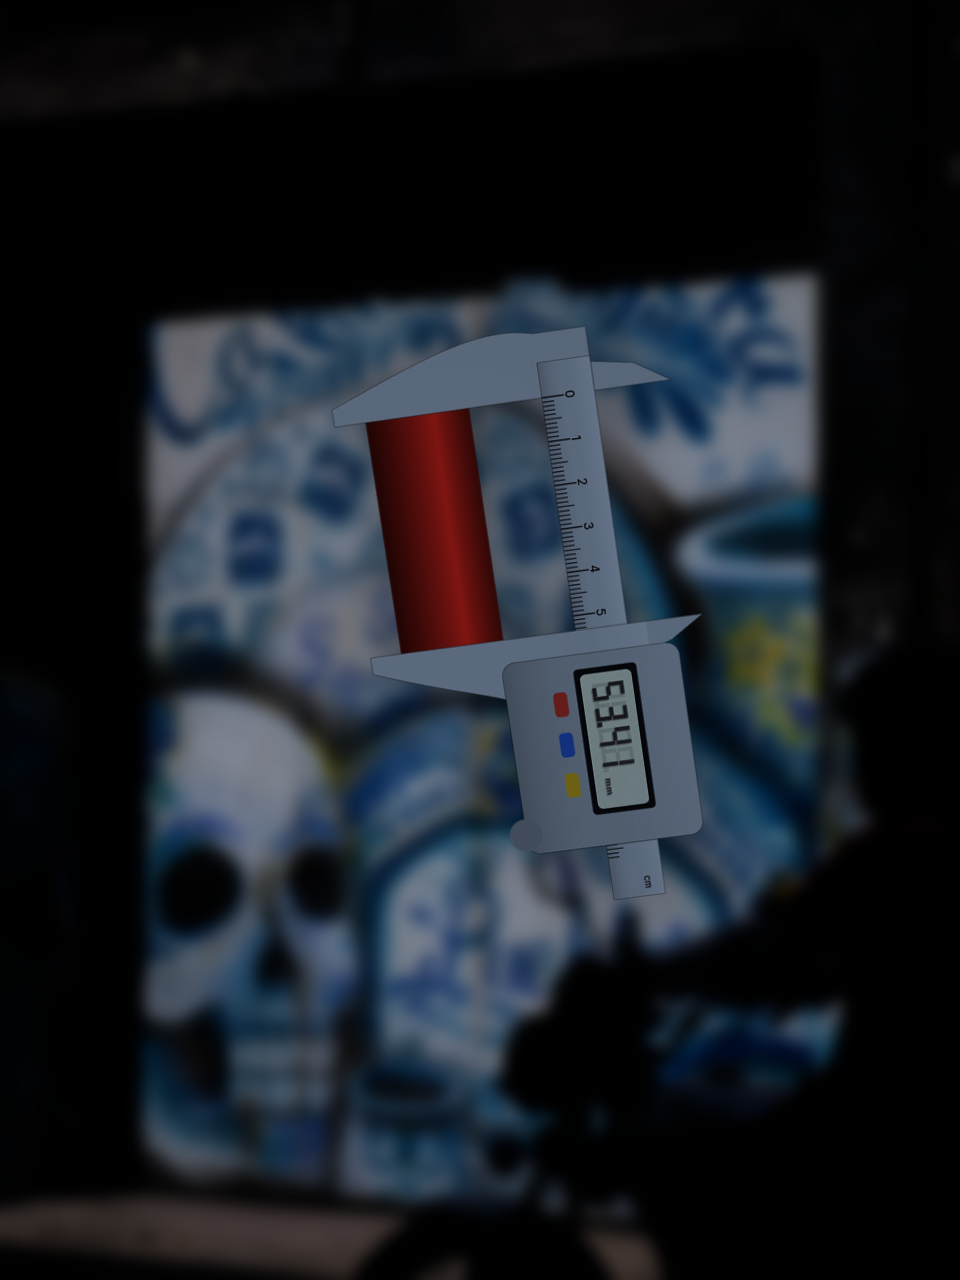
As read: **53.41** mm
